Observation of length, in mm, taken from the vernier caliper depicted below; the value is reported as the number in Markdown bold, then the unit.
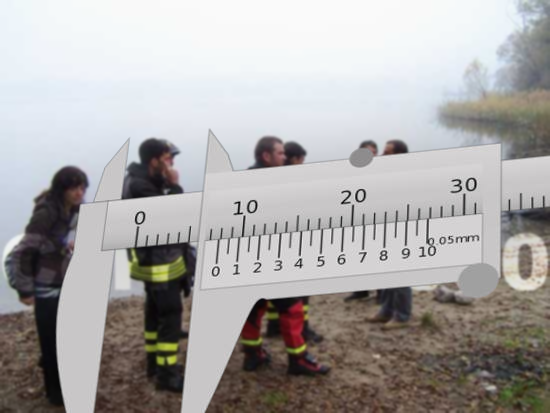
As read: **7.8** mm
